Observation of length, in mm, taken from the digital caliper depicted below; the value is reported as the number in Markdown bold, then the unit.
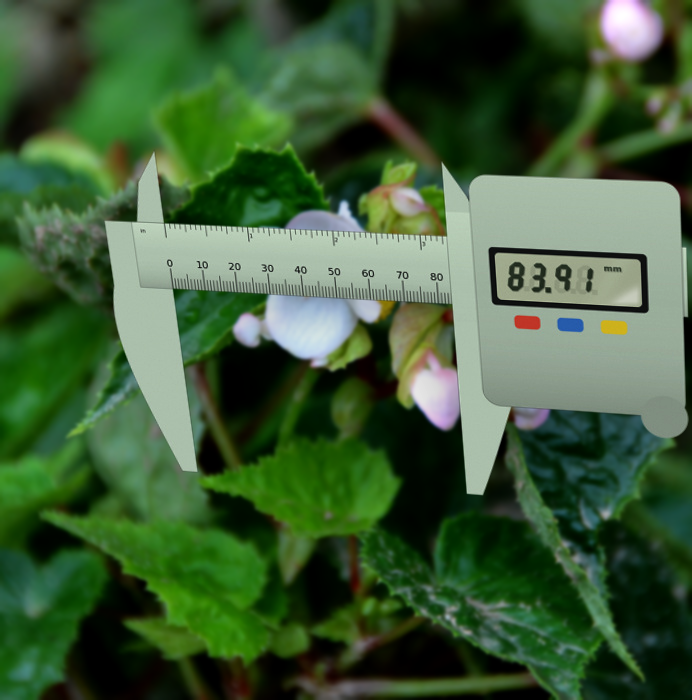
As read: **83.91** mm
